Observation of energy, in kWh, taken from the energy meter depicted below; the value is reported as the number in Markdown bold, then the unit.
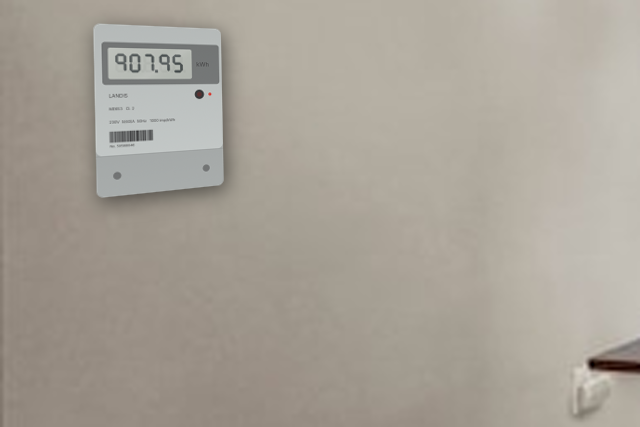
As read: **907.95** kWh
